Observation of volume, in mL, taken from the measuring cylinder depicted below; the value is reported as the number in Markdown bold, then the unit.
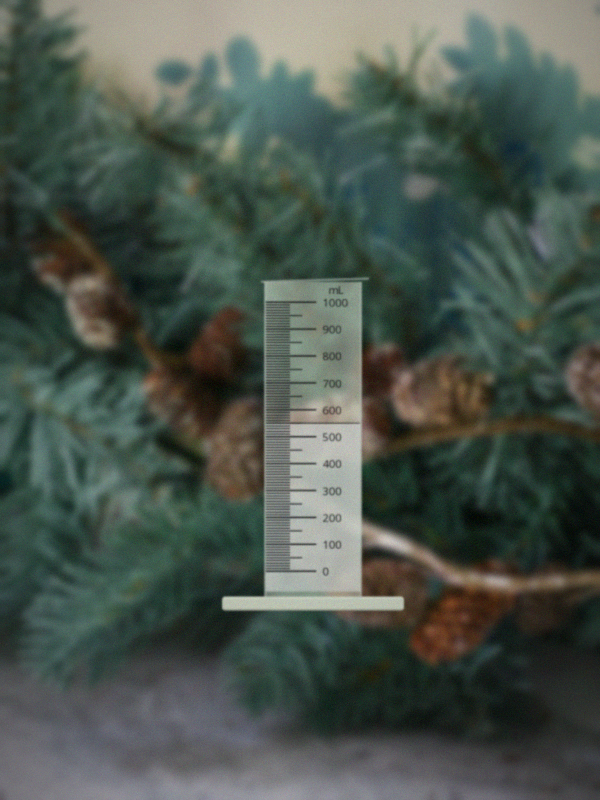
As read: **550** mL
